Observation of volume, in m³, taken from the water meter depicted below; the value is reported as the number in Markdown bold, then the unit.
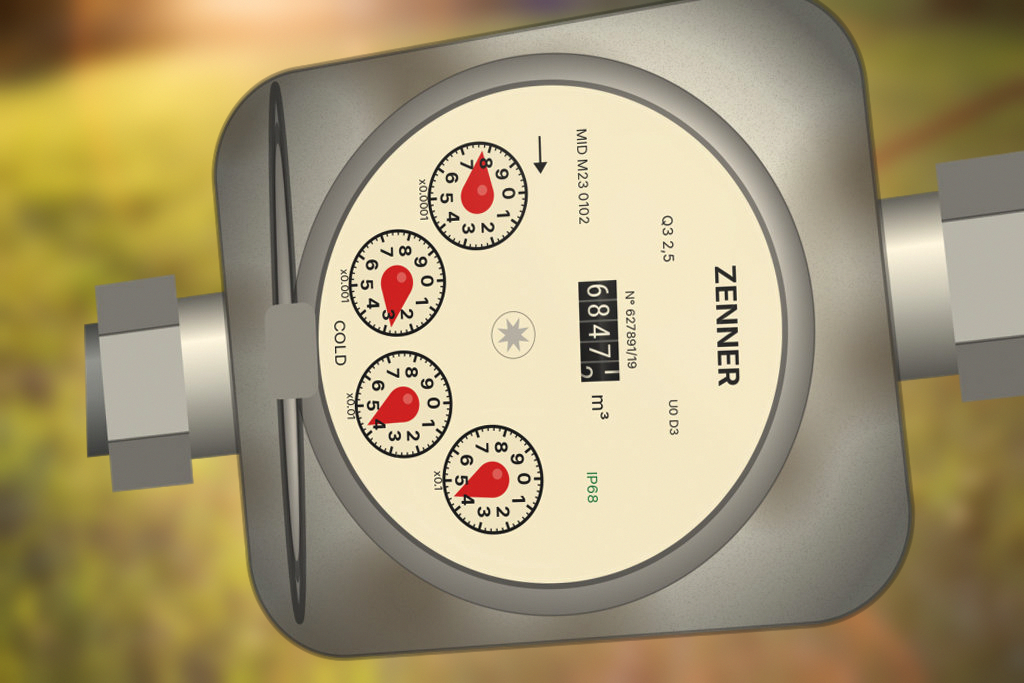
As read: **68471.4427** m³
